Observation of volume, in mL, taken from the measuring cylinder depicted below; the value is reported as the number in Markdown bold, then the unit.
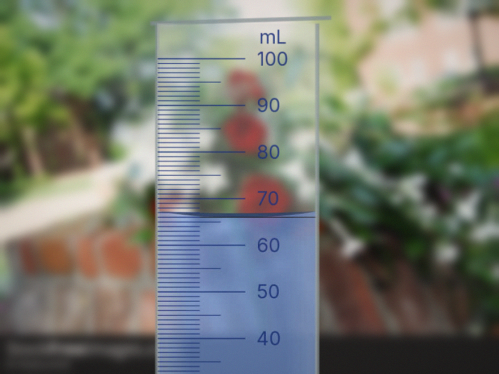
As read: **66** mL
